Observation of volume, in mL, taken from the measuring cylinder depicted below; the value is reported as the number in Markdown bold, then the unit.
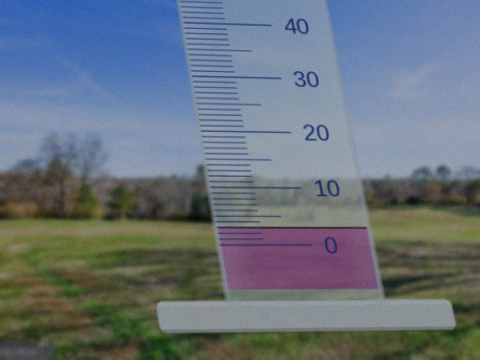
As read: **3** mL
